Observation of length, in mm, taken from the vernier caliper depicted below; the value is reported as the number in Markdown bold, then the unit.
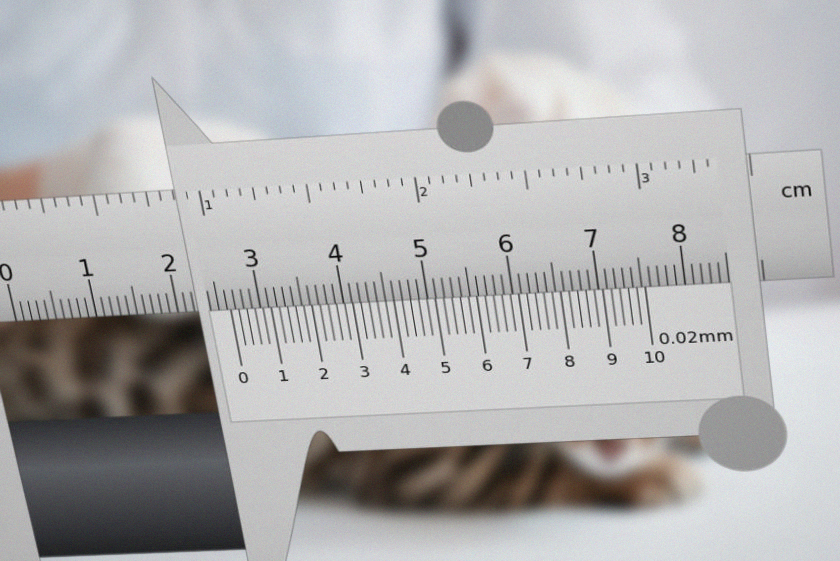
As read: **26.4** mm
